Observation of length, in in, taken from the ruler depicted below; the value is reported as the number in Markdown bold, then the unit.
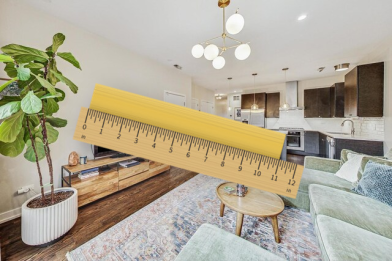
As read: **11** in
